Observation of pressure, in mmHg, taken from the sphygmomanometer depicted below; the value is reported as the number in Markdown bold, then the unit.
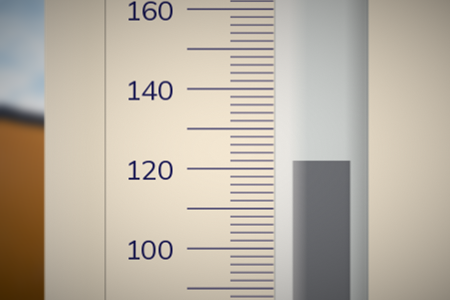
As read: **122** mmHg
